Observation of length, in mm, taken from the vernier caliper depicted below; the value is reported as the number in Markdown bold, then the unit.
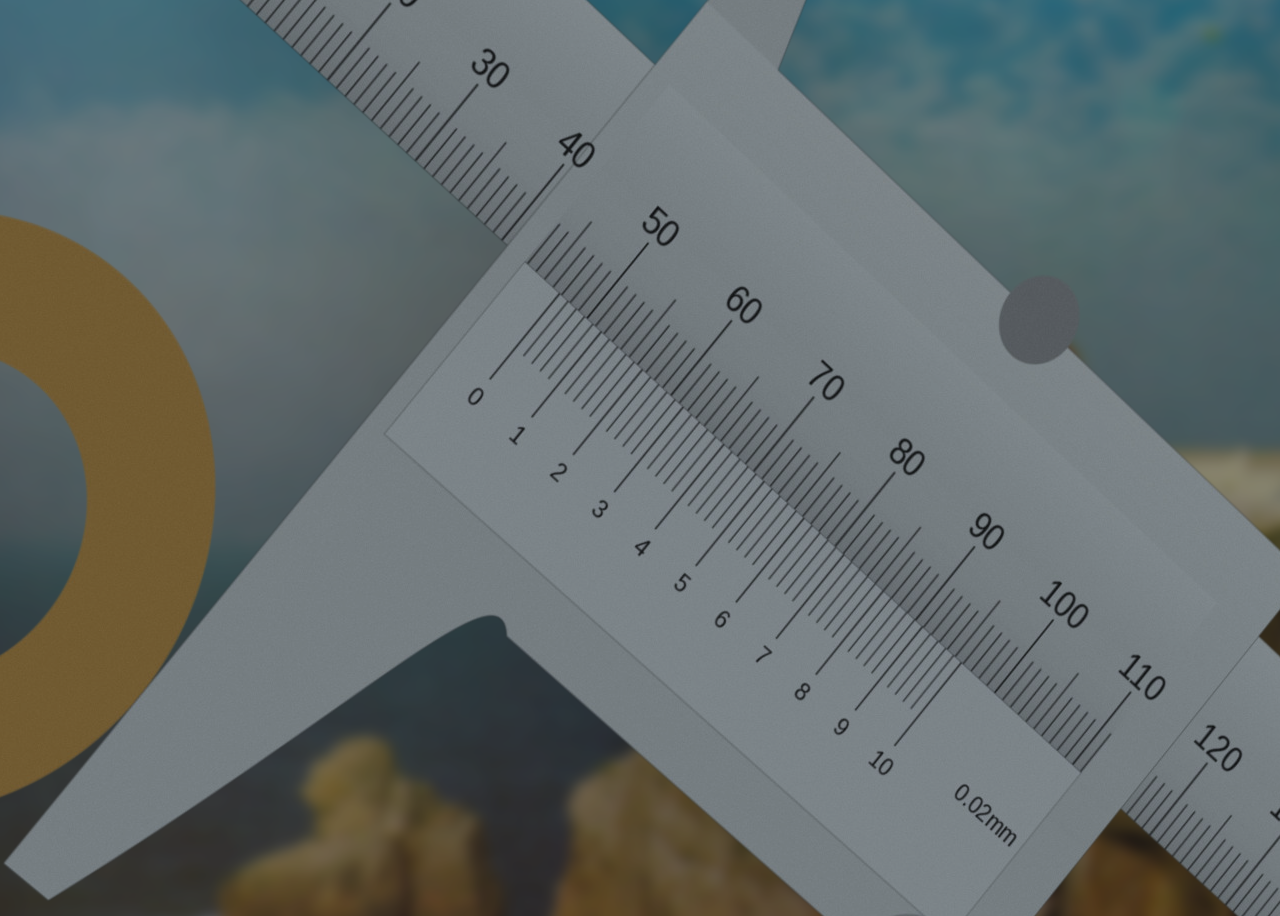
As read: **46.8** mm
